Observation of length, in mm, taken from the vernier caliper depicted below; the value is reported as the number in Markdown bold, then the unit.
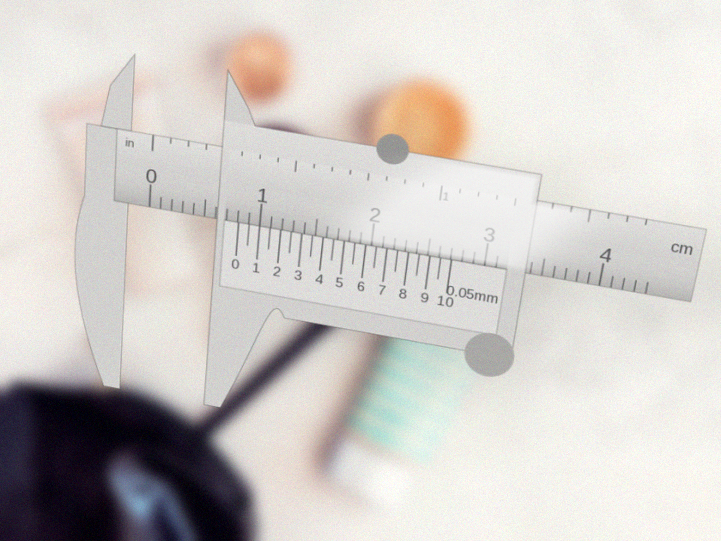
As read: **8.1** mm
